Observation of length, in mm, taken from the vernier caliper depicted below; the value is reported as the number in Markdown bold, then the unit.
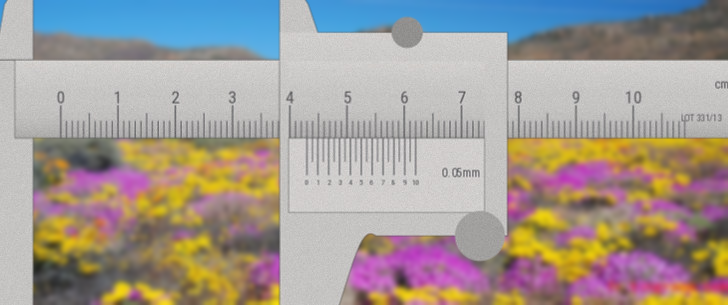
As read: **43.0** mm
